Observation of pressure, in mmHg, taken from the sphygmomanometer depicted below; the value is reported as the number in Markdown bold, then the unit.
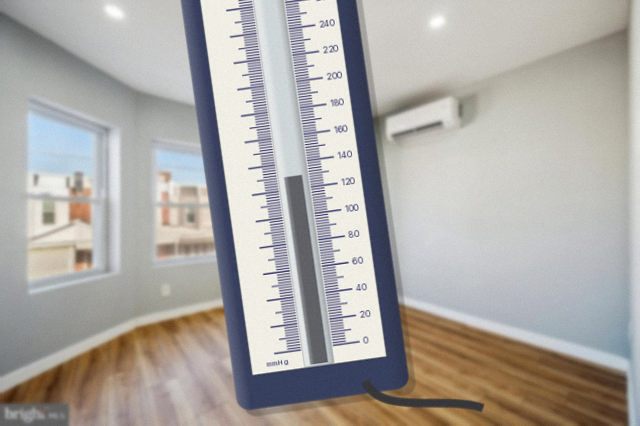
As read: **130** mmHg
